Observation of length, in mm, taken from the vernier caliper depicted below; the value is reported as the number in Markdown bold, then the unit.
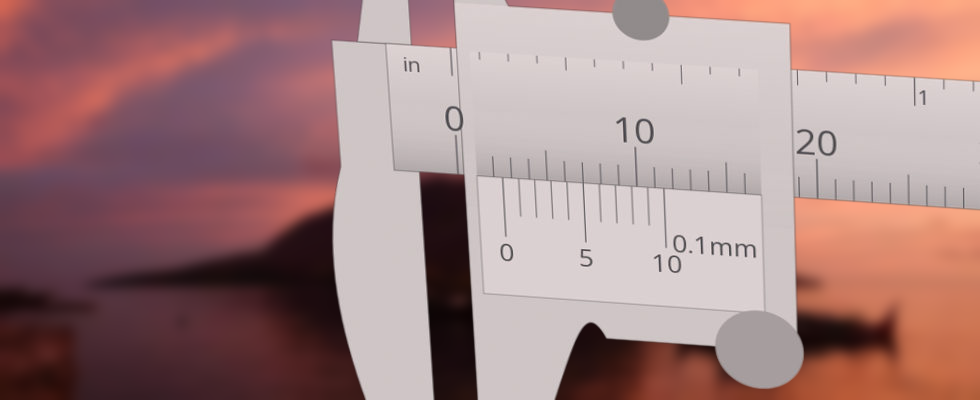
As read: **2.5** mm
